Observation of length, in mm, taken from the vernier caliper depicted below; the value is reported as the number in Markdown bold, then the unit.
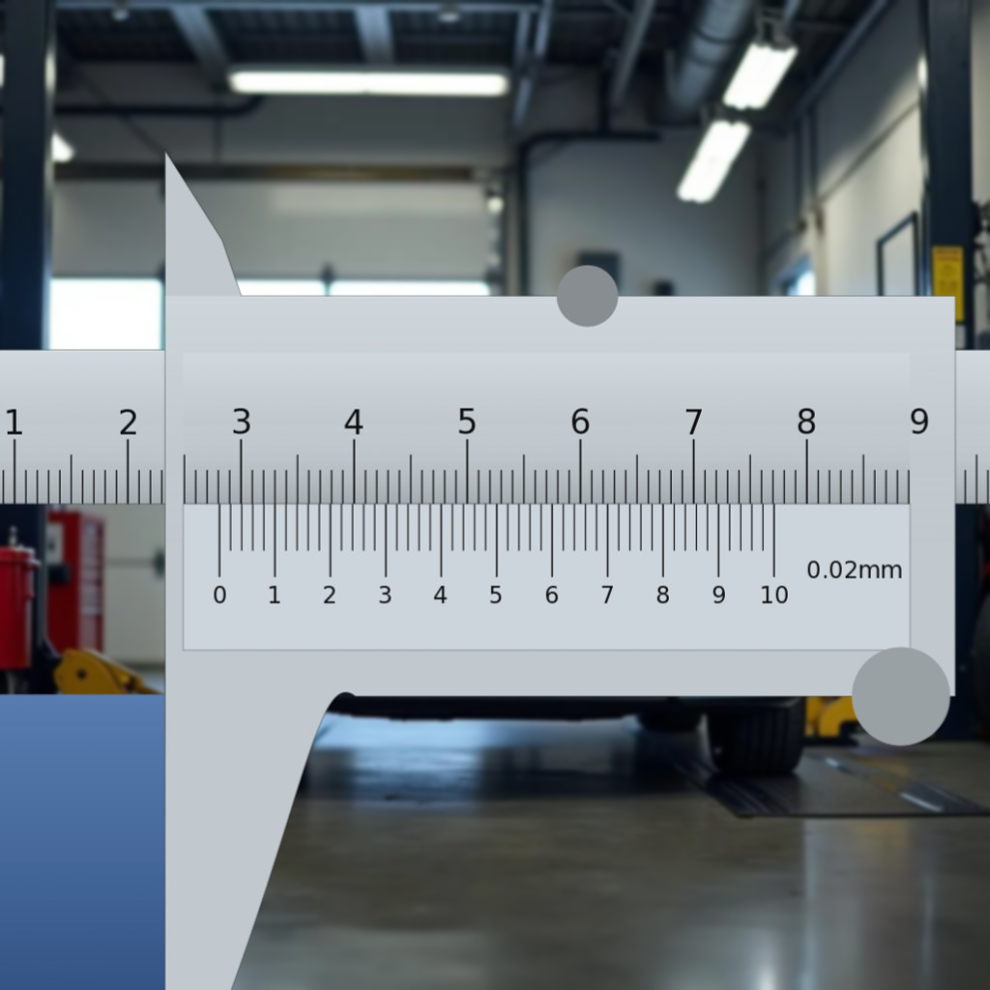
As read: **28.1** mm
